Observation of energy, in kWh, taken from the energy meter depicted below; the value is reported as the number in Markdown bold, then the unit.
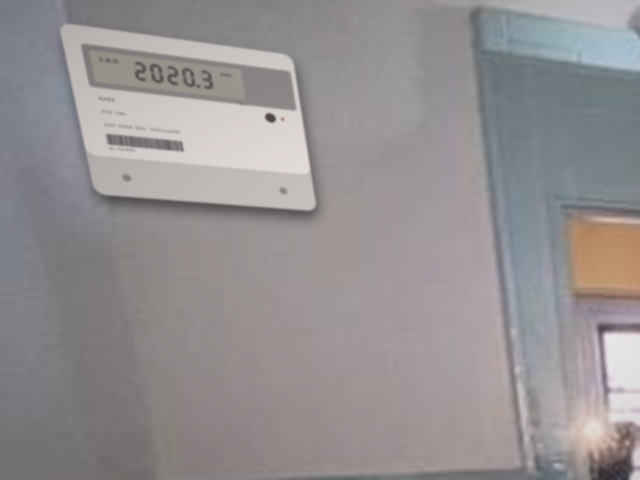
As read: **2020.3** kWh
